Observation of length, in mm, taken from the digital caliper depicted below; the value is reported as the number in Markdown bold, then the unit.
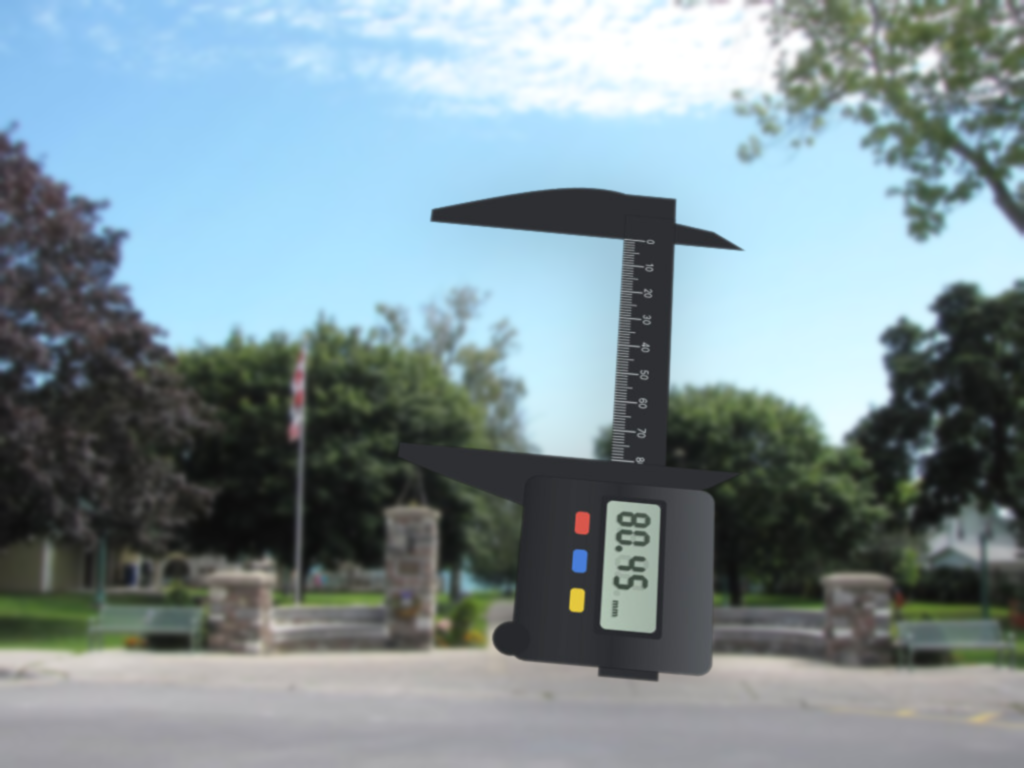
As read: **80.45** mm
